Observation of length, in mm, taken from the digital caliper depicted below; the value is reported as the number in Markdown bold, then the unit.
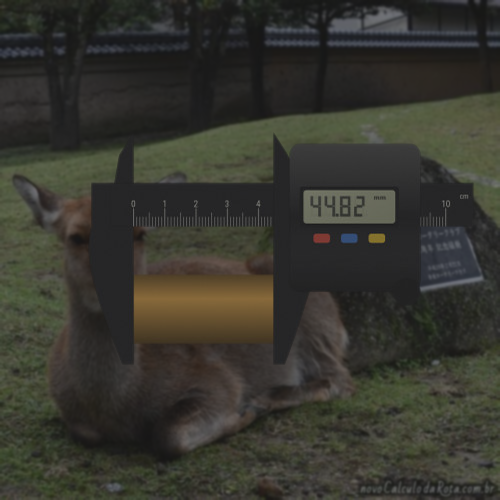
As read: **44.82** mm
